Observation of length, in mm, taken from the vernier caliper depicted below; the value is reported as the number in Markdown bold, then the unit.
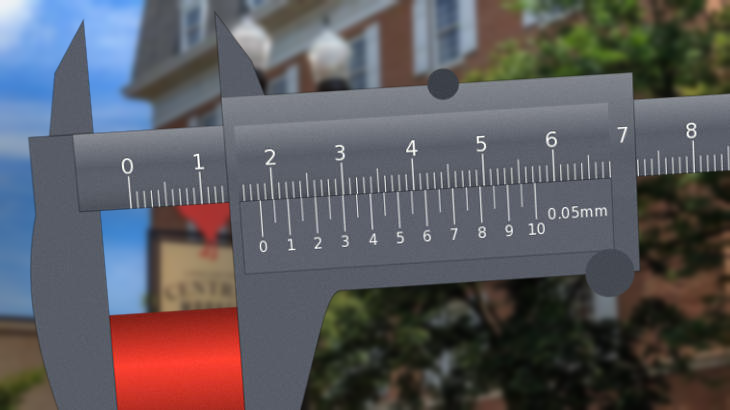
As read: **18.2** mm
